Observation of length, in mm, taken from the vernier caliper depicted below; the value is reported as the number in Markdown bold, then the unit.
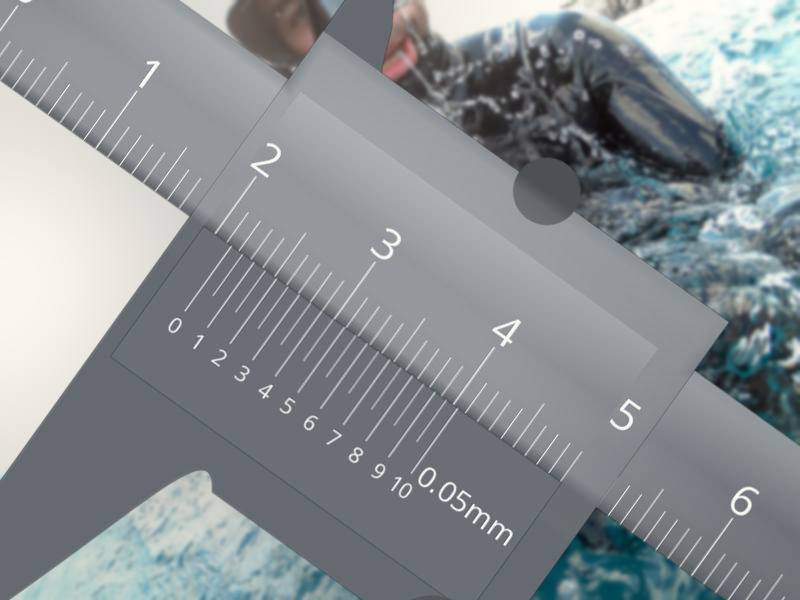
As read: **21.4** mm
